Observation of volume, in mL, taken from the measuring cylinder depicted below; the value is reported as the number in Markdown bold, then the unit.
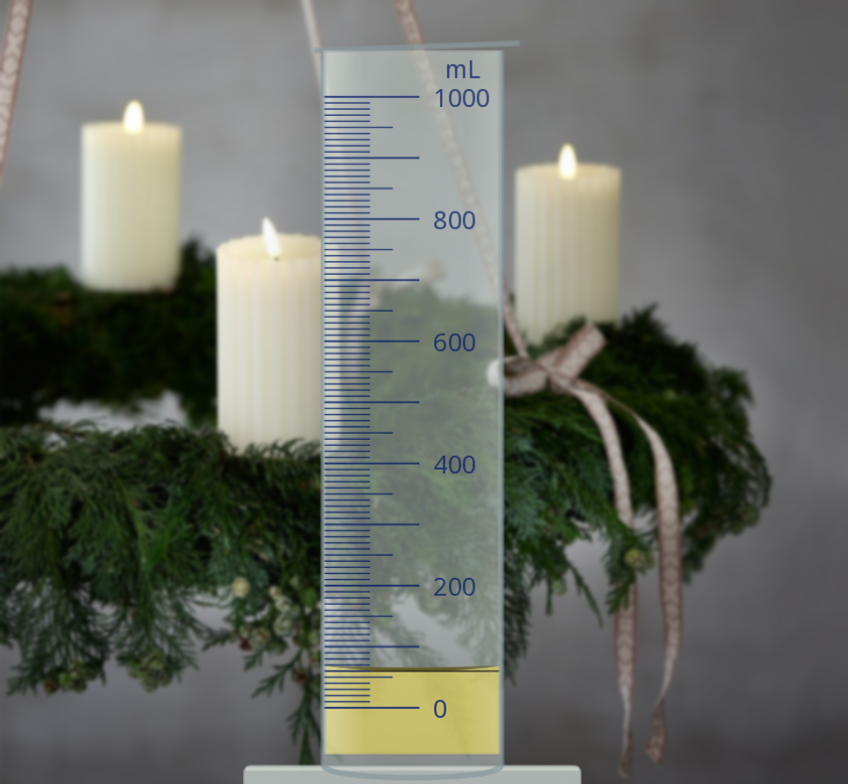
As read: **60** mL
